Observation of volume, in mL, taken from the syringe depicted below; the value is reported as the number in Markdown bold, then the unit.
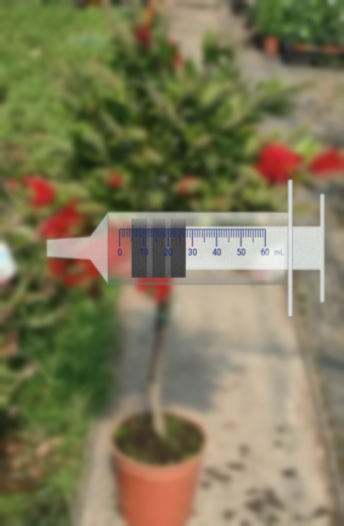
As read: **5** mL
